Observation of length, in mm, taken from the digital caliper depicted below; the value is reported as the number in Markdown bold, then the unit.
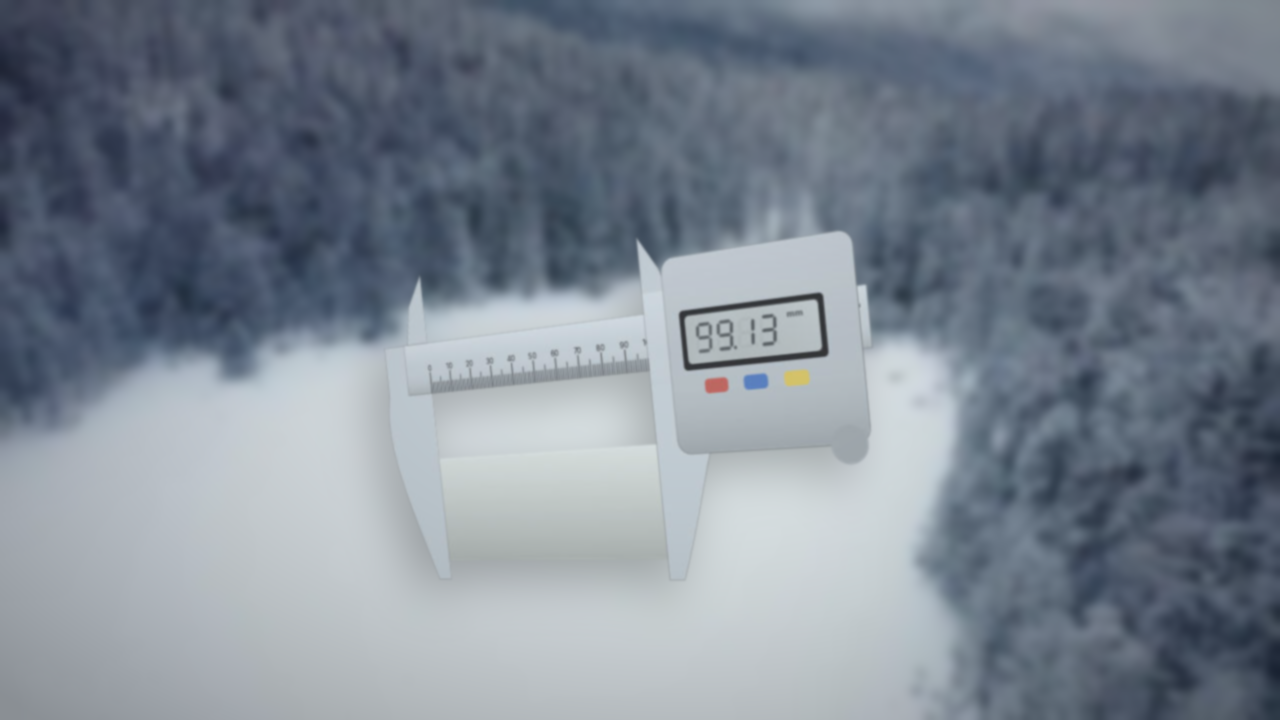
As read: **99.13** mm
